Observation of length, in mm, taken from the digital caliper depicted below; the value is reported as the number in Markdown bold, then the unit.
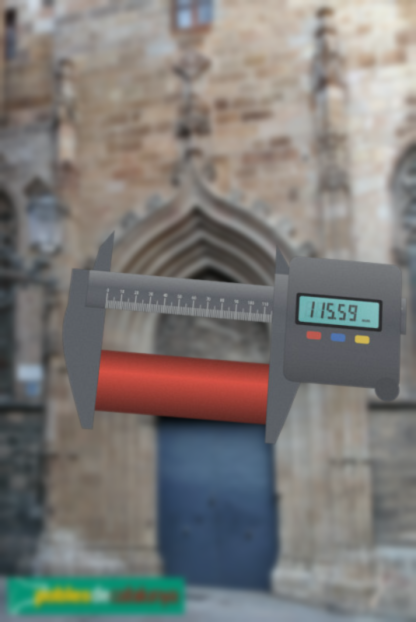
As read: **115.59** mm
